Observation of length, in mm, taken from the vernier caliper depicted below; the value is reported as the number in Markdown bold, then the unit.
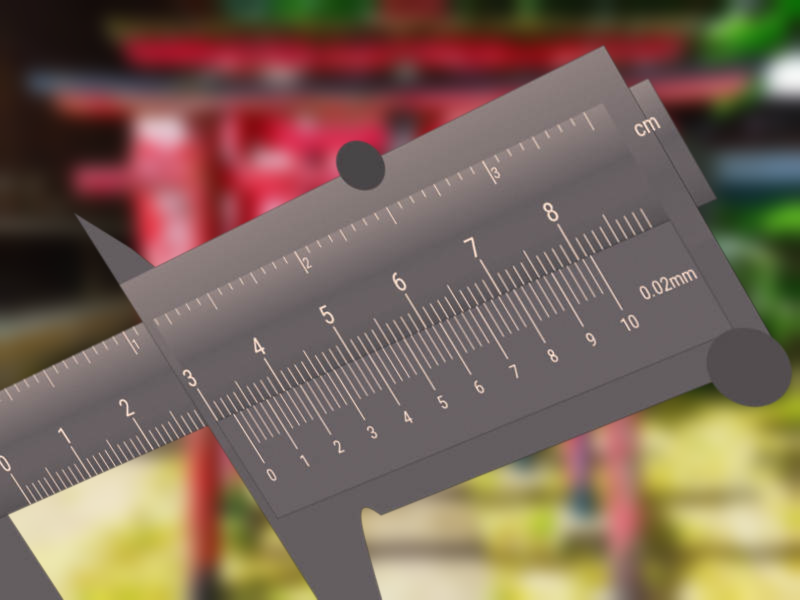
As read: **32.4** mm
